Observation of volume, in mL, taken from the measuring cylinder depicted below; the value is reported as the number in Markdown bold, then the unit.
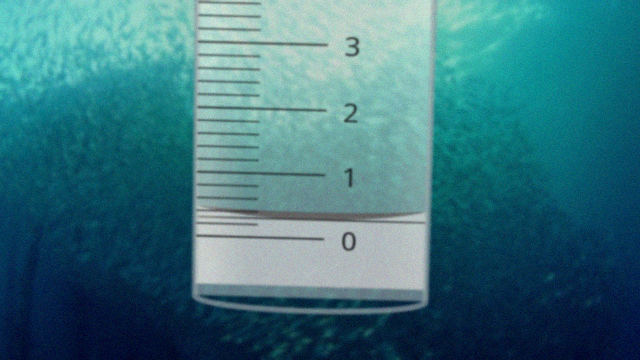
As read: **0.3** mL
